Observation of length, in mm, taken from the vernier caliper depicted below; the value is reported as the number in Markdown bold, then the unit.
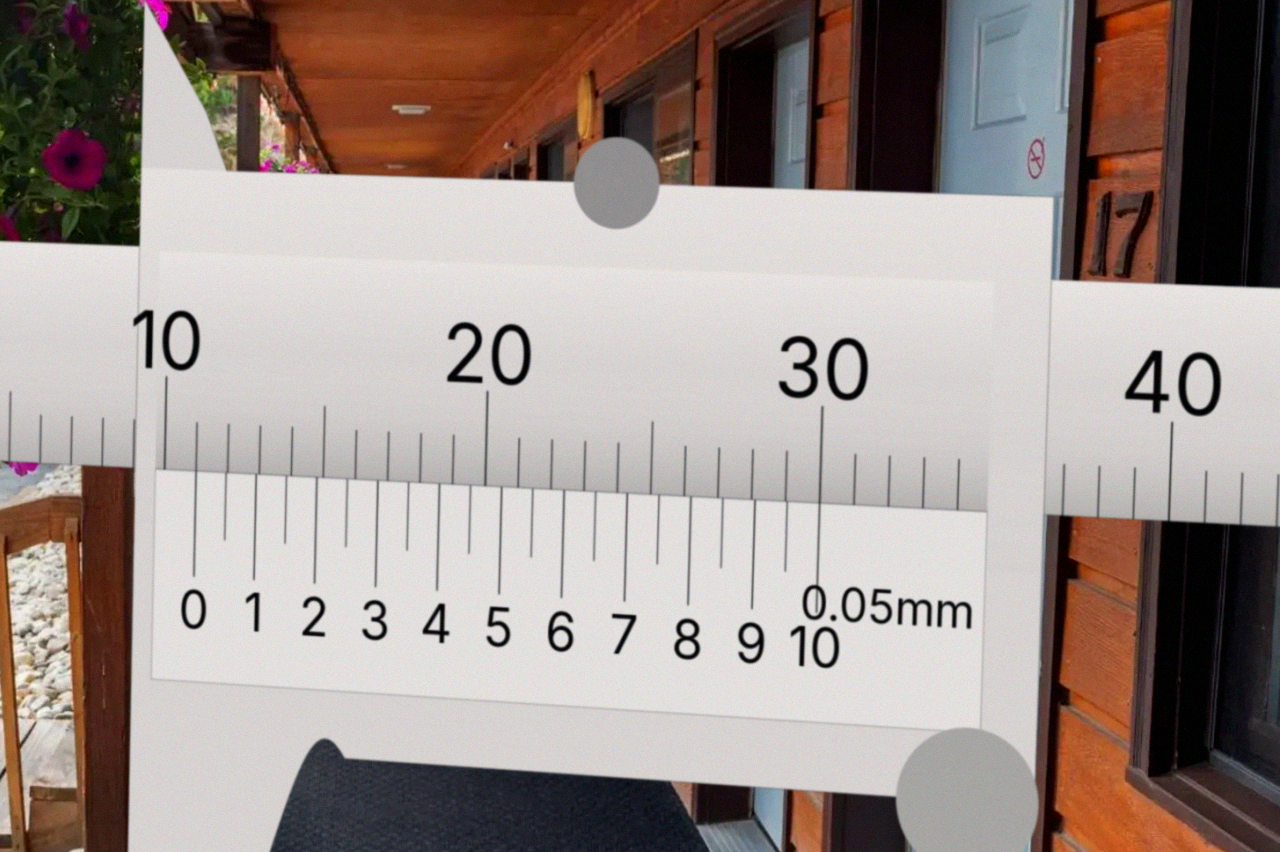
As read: **11.00** mm
